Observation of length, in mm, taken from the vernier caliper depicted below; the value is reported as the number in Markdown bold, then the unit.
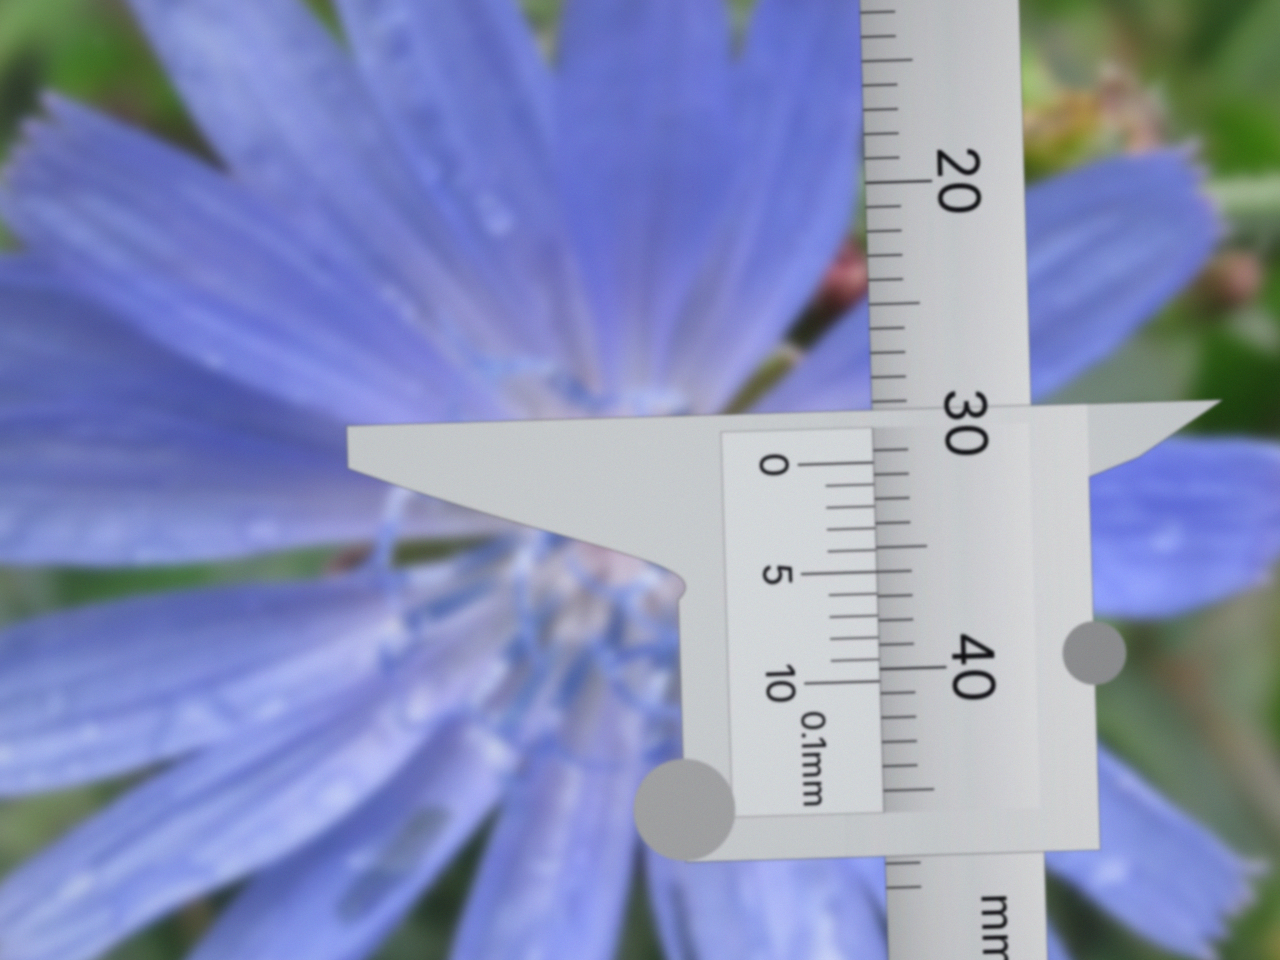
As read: **31.5** mm
